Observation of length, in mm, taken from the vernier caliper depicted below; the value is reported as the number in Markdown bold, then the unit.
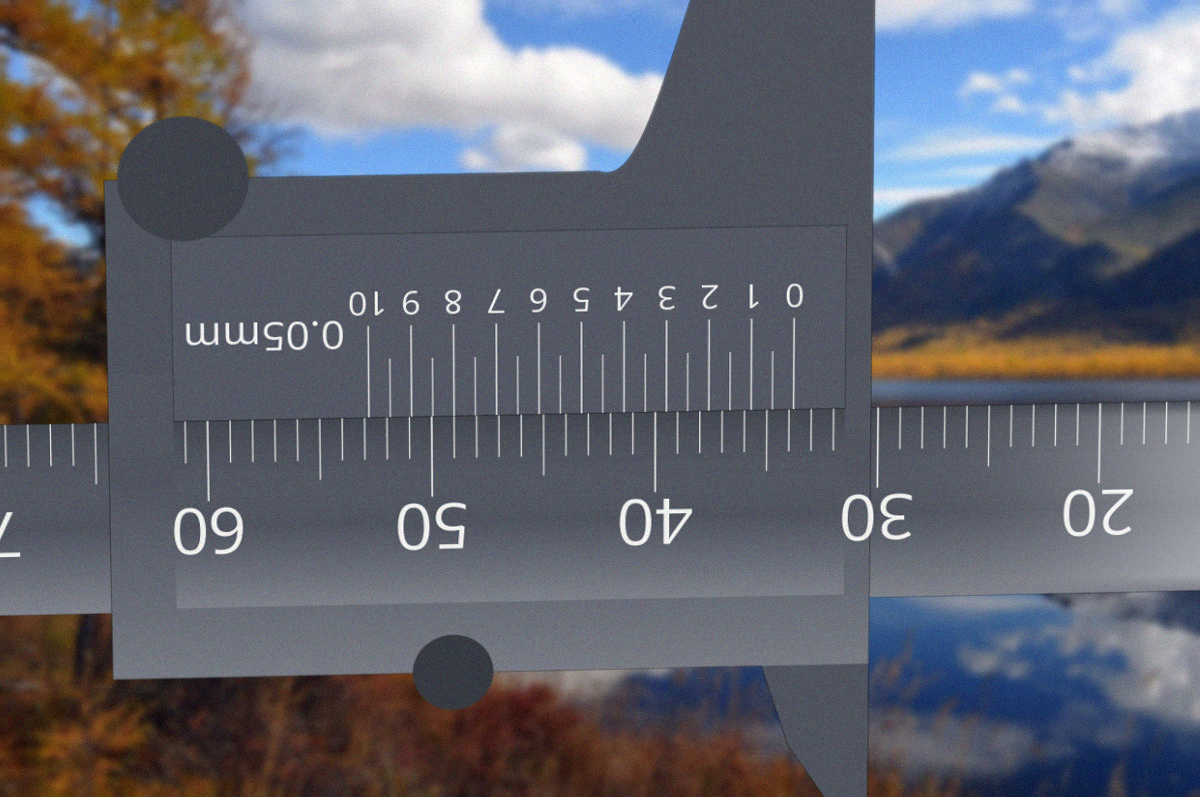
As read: **33.80** mm
